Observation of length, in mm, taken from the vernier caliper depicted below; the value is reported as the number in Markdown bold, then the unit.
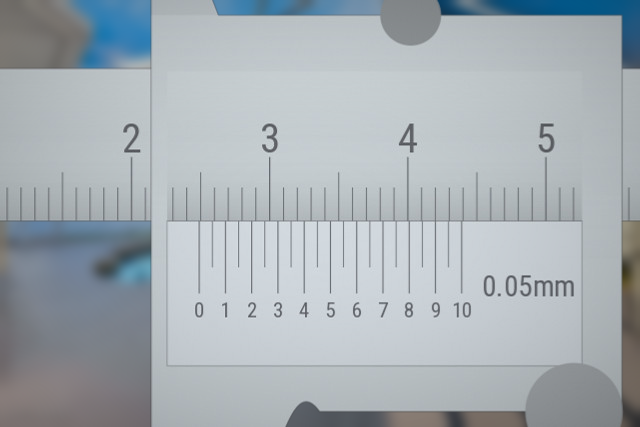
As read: **24.9** mm
